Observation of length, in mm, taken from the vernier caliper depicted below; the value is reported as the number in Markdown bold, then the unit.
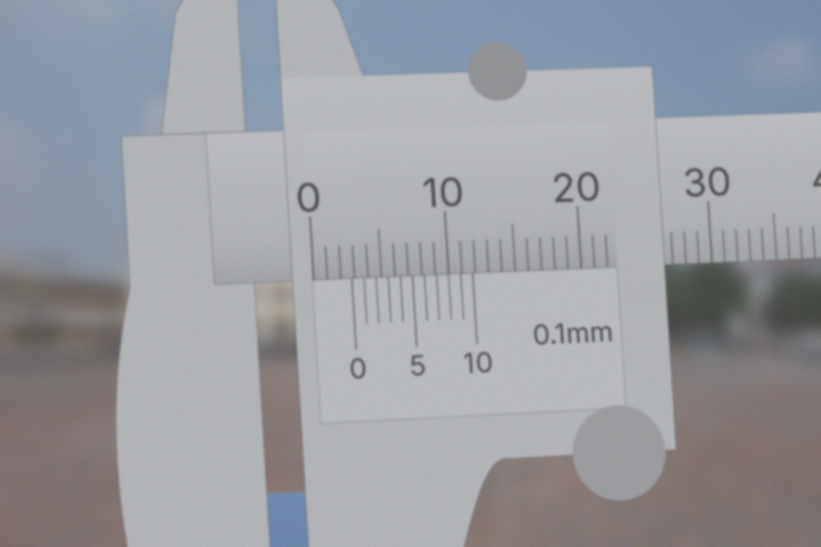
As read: **2.8** mm
